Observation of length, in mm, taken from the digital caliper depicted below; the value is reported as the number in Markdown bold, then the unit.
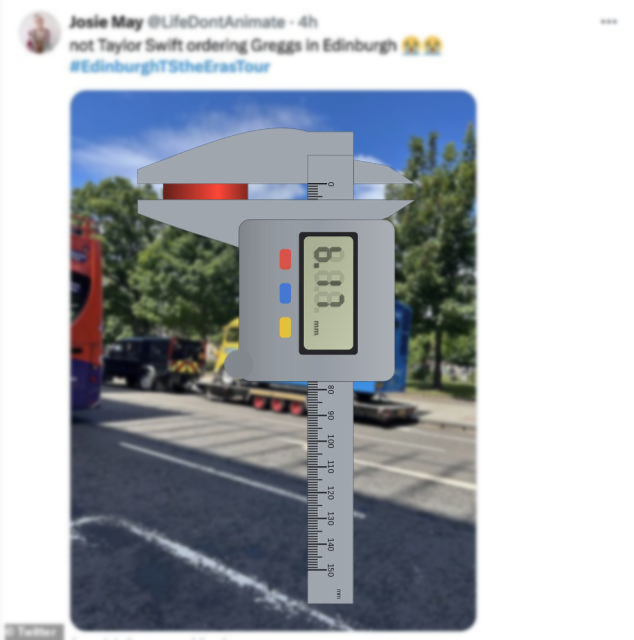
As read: **6.17** mm
